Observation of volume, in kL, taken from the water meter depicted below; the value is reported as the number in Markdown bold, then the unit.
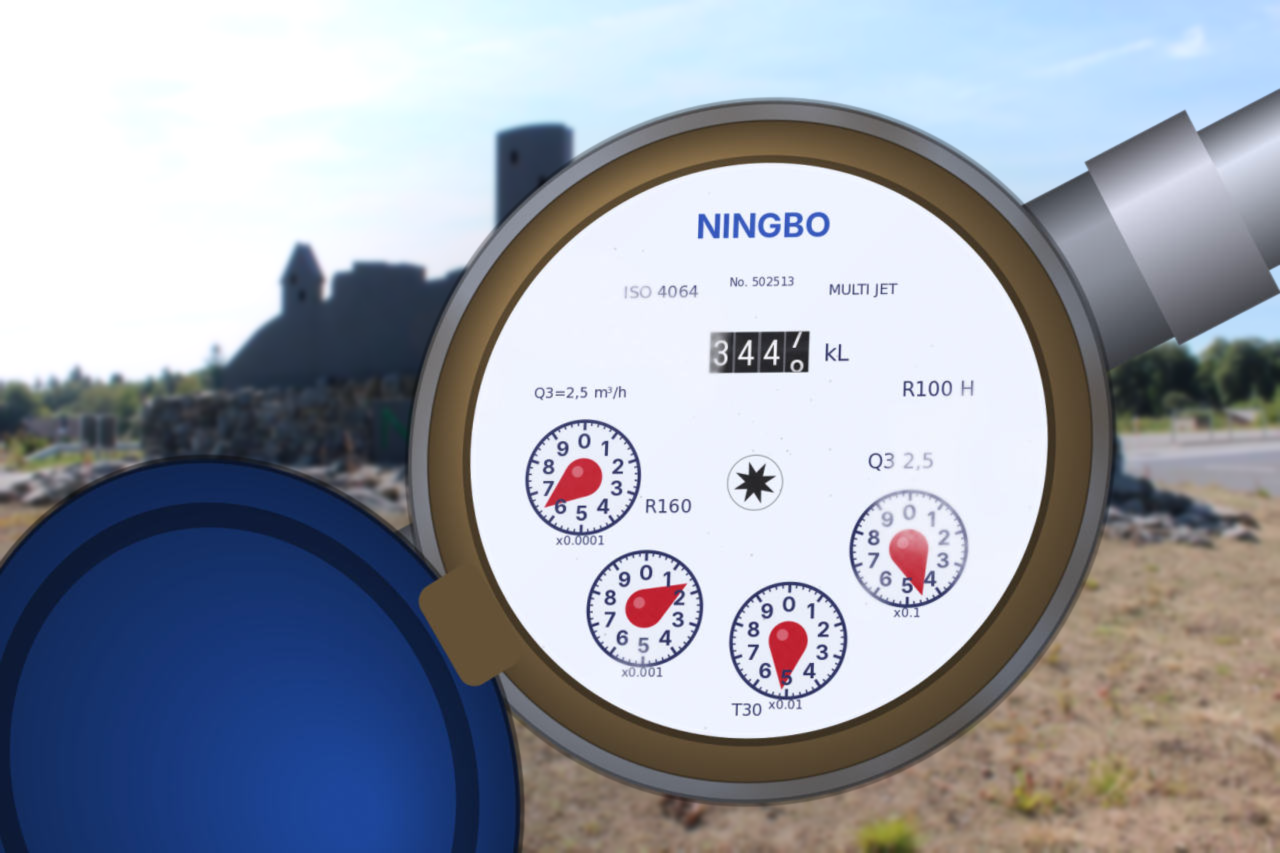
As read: **3447.4516** kL
